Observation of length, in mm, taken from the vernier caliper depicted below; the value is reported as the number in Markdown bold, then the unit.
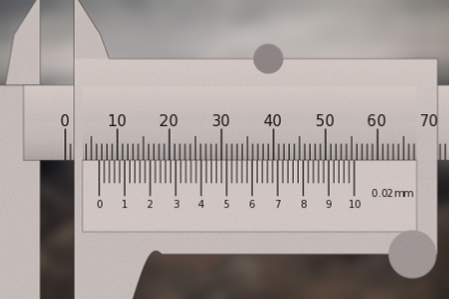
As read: **6.5** mm
